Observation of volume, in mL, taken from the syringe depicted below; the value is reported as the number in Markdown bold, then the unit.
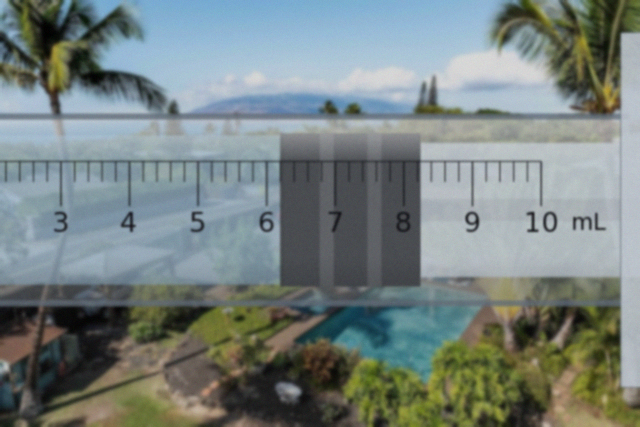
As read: **6.2** mL
